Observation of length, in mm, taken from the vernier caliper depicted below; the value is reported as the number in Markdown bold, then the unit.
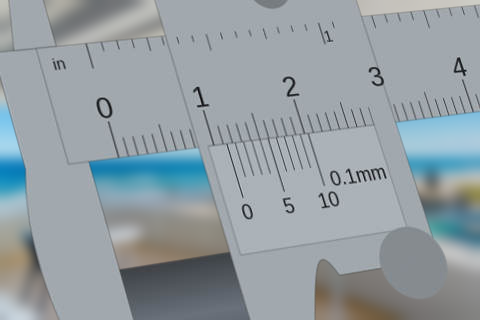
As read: **11.4** mm
